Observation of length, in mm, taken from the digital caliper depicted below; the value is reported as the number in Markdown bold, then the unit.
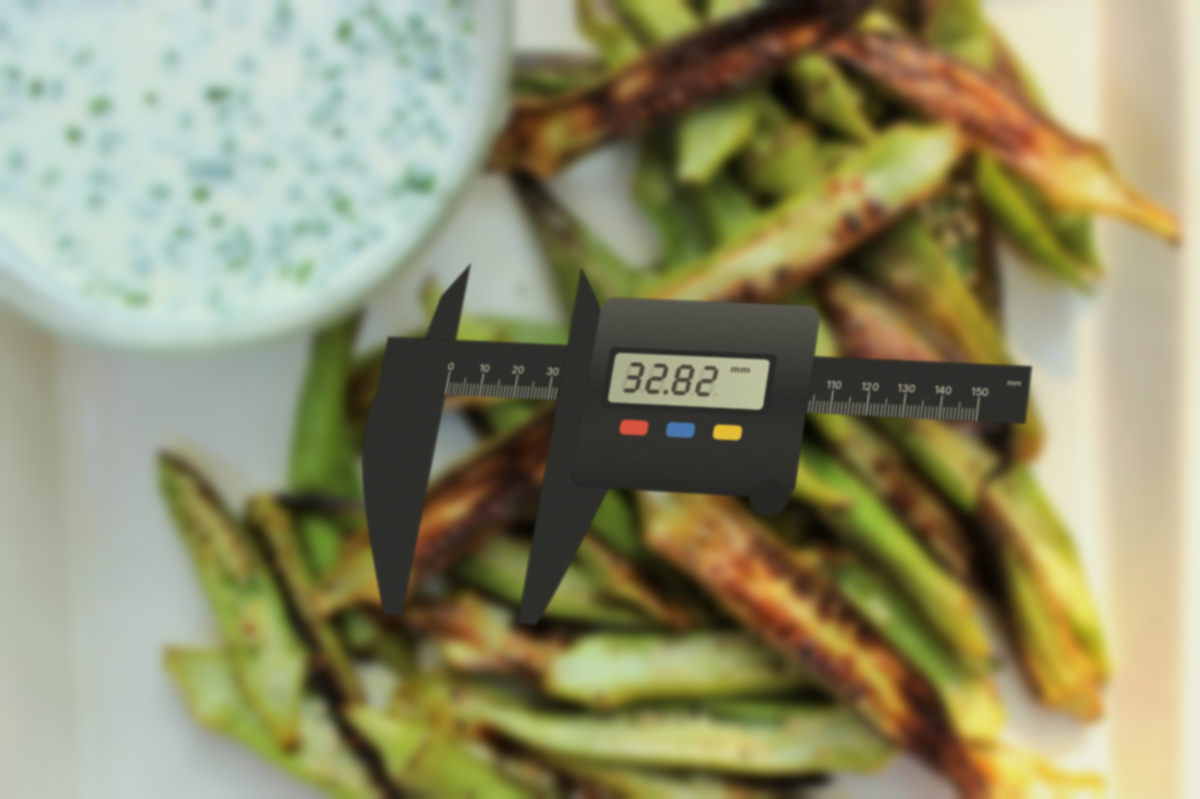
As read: **32.82** mm
